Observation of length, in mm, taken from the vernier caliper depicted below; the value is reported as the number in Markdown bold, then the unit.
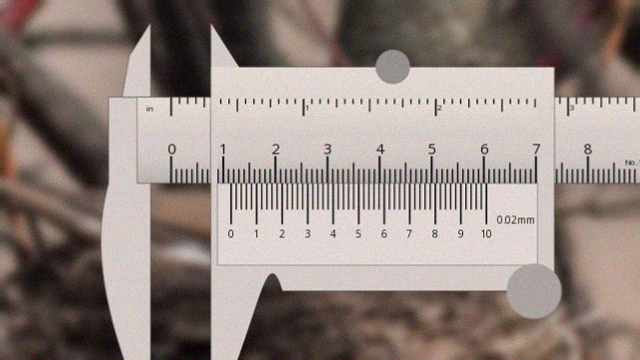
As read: **11.5** mm
